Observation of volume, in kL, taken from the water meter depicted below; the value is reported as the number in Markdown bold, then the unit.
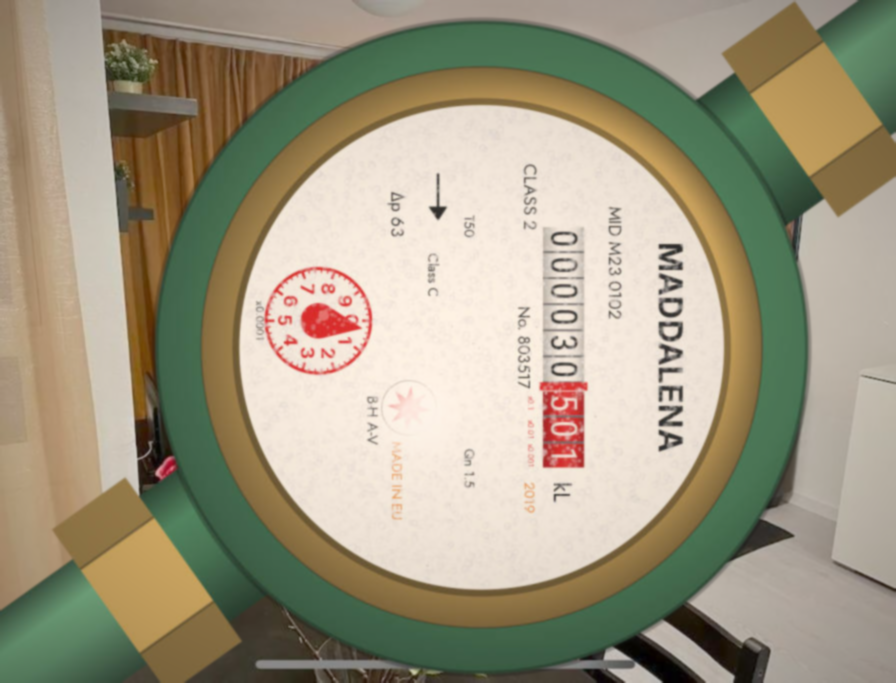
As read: **30.5010** kL
